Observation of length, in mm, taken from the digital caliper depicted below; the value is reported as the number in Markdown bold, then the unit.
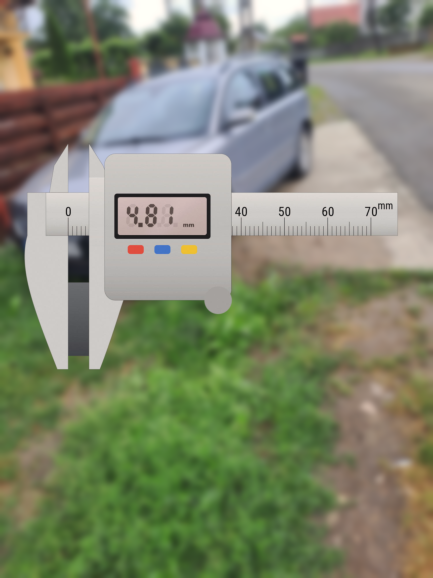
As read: **4.81** mm
